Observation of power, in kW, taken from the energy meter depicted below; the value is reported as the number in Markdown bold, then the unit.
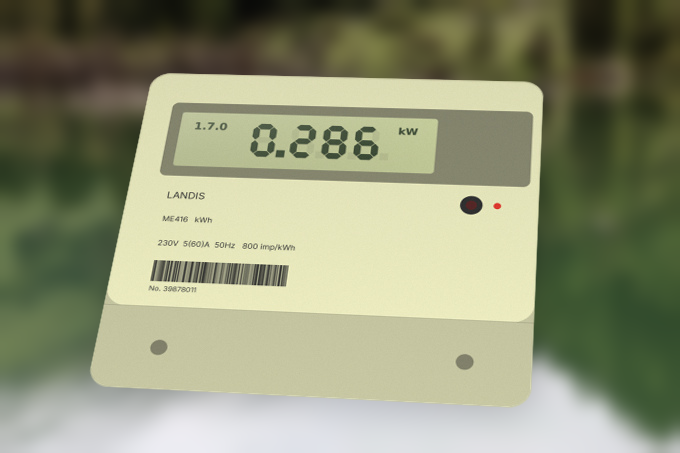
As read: **0.286** kW
